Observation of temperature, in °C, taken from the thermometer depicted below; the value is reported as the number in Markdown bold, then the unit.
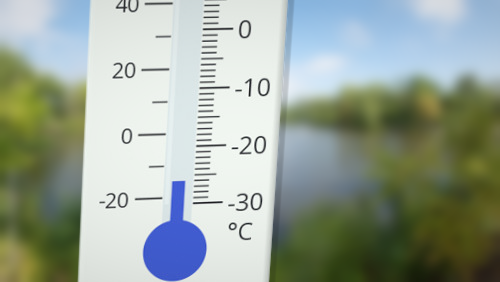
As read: **-26** °C
